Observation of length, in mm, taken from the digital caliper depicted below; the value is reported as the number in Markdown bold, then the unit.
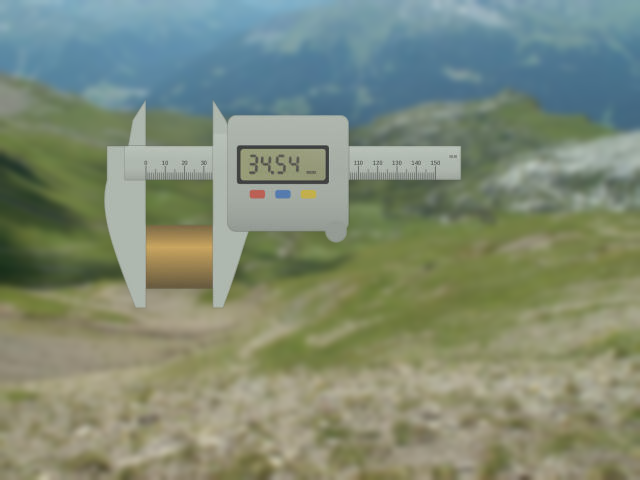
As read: **34.54** mm
